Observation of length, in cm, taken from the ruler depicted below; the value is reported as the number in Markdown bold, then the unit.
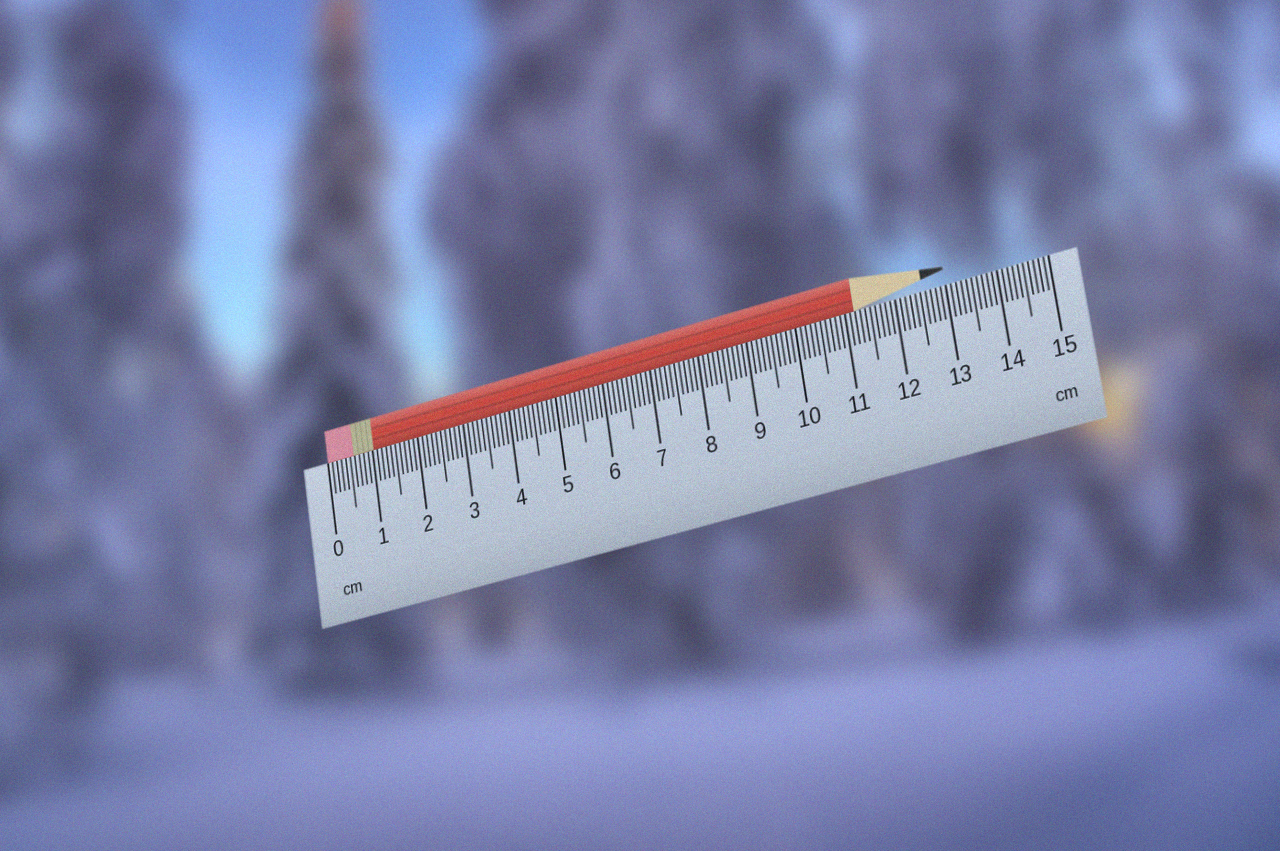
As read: **13** cm
